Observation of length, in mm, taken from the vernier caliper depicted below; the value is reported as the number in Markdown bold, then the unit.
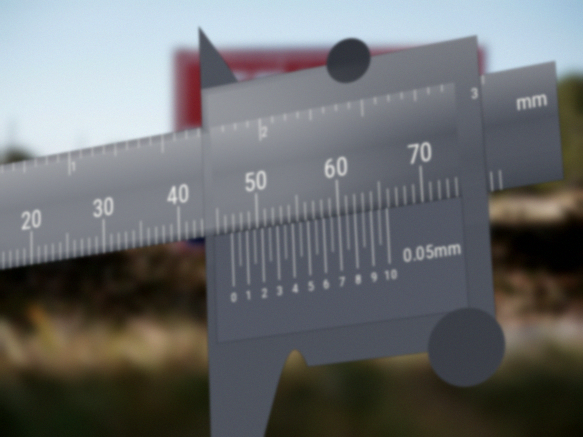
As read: **46.8** mm
